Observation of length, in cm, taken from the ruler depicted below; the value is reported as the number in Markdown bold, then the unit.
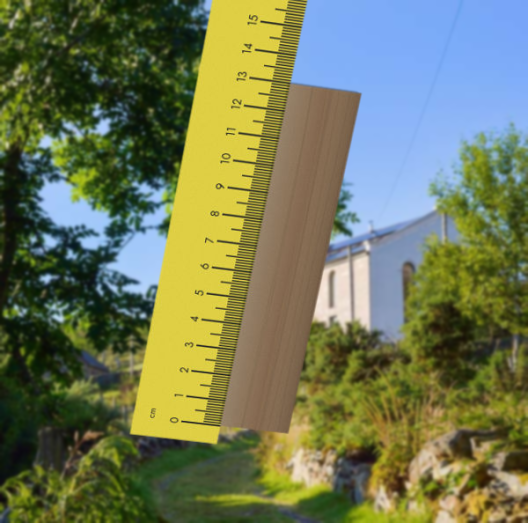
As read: **13** cm
